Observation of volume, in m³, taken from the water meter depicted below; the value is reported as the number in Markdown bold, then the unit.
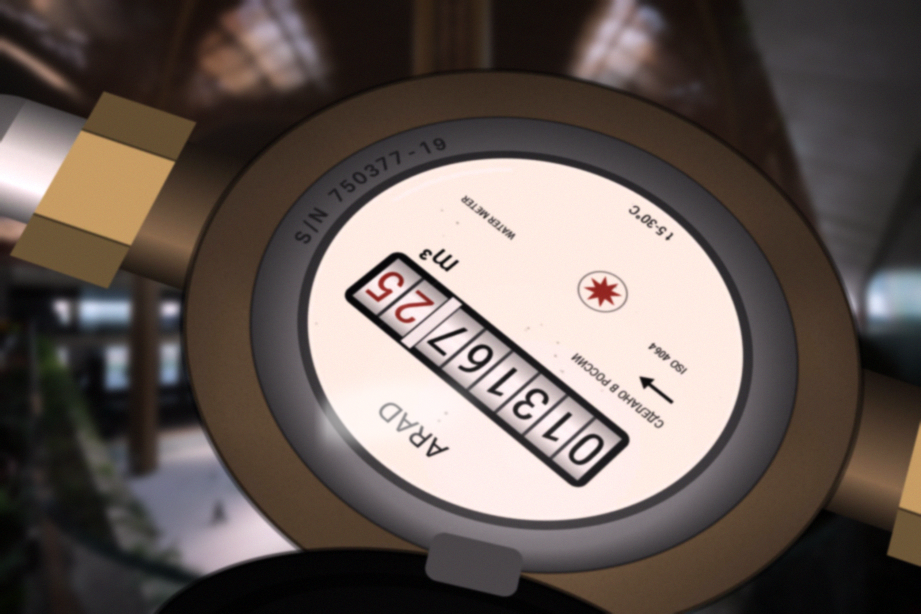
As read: **13167.25** m³
